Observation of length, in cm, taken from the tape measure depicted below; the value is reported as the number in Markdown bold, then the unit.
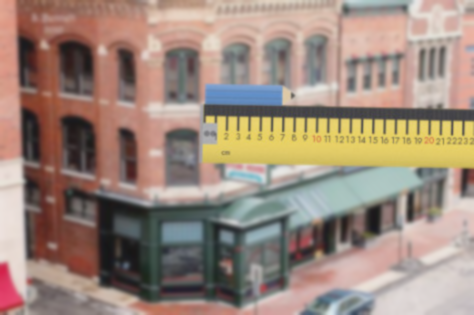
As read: **8** cm
